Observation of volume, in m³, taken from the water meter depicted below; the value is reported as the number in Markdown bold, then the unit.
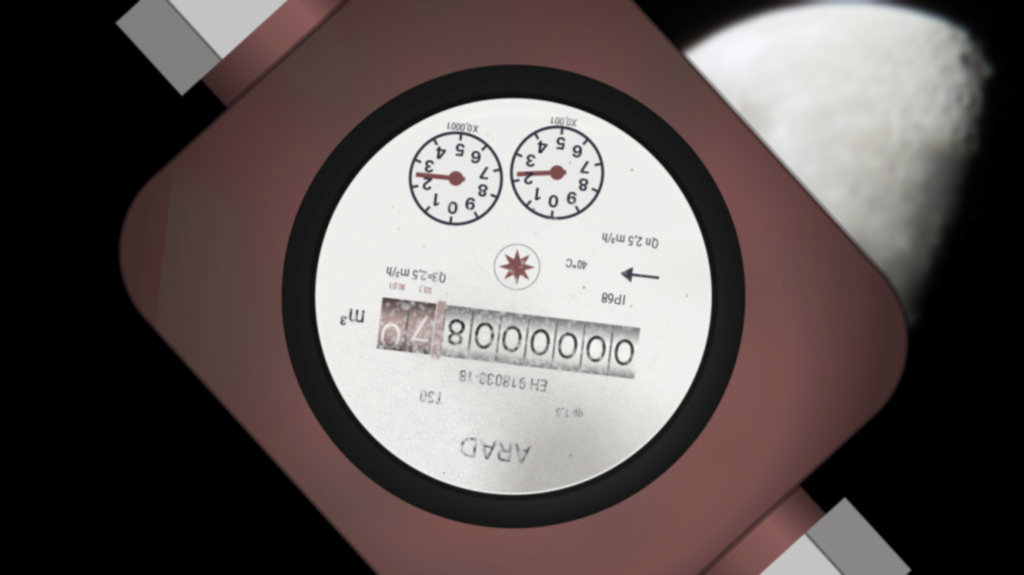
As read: **8.7022** m³
